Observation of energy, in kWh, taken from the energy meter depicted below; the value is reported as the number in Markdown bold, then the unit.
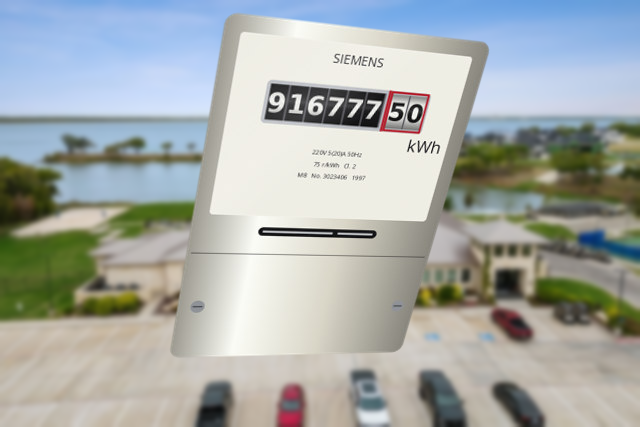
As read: **916777.50** kWh
